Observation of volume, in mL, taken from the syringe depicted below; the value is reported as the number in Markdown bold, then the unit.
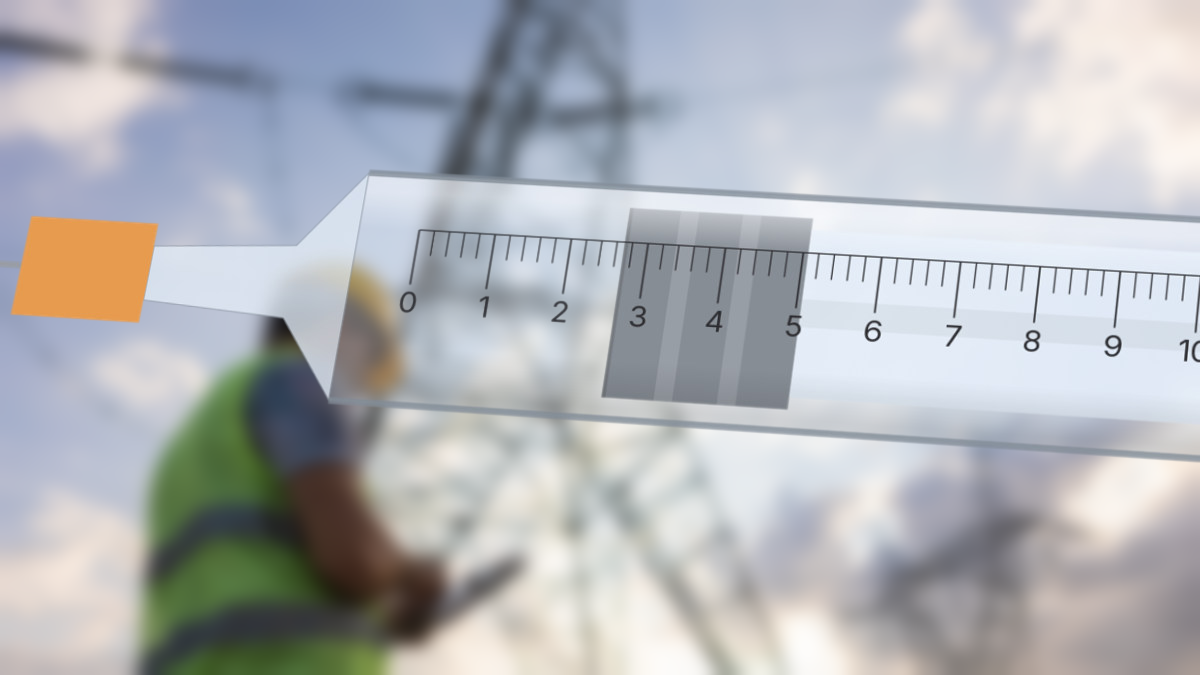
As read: **2.7** mL
